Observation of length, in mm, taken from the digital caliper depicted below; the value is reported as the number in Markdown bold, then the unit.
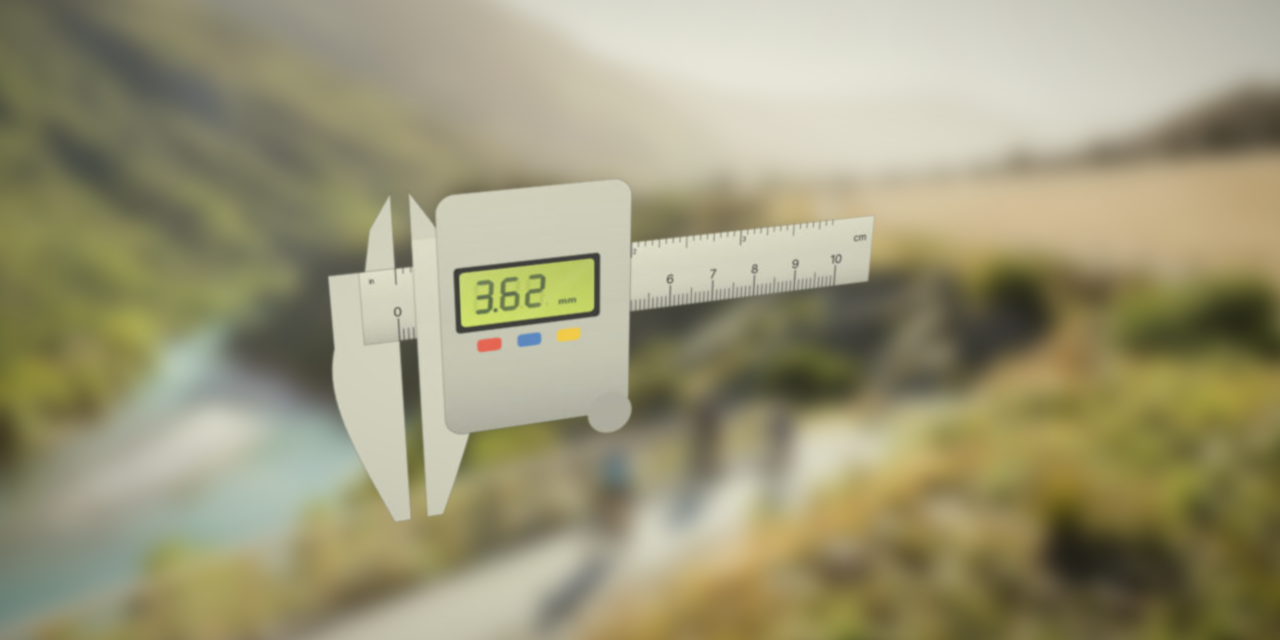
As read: **3.62** mm
